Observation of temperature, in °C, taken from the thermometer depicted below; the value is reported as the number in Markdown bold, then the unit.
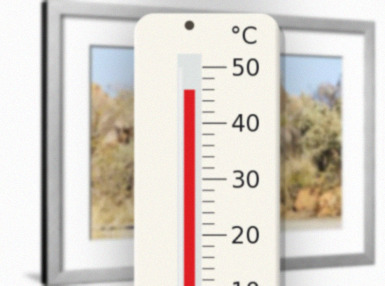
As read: **46** °C
